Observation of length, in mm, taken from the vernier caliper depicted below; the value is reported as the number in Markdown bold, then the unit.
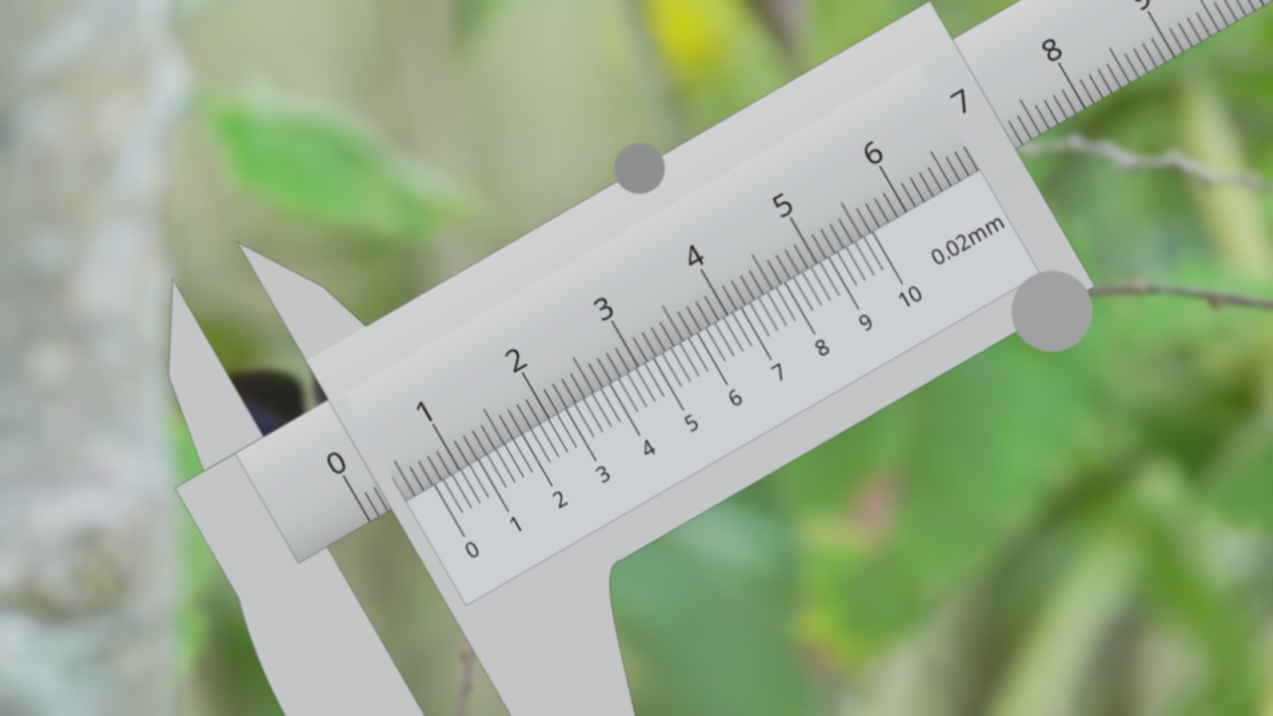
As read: **7.2** mm
